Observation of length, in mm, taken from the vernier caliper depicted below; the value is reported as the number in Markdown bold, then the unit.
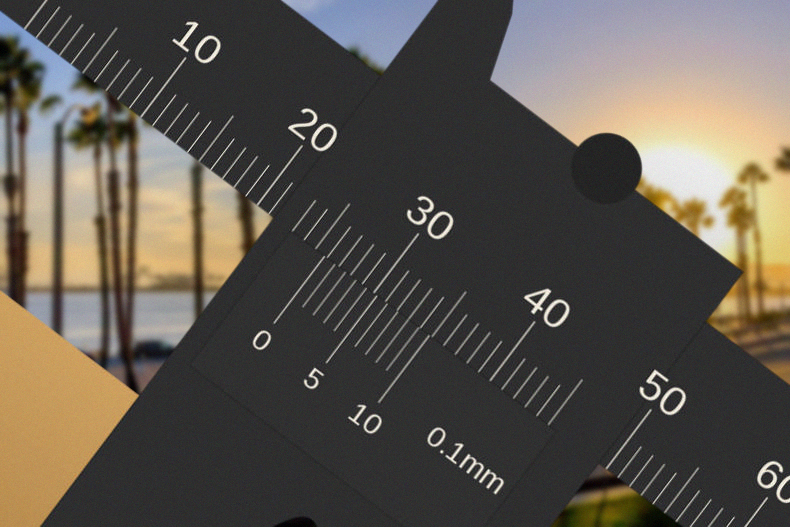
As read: **25.8** mm
